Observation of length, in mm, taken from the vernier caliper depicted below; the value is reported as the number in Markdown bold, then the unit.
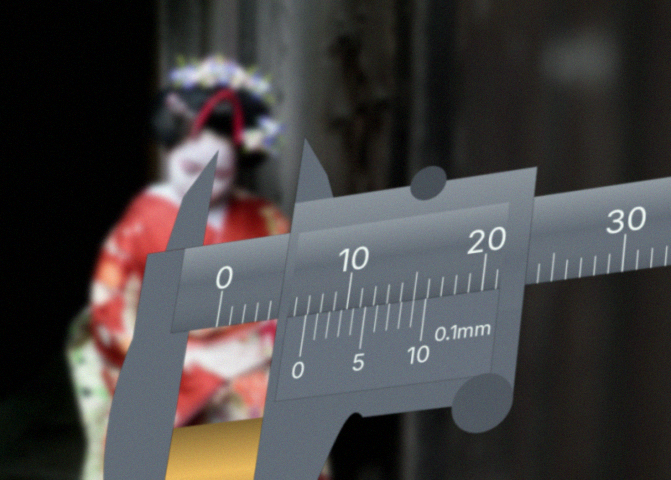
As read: **6.9** mm
